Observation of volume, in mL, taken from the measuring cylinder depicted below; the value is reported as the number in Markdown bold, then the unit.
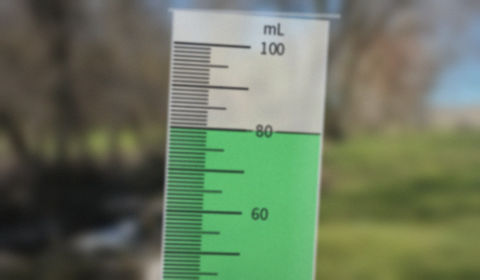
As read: **80** mL
